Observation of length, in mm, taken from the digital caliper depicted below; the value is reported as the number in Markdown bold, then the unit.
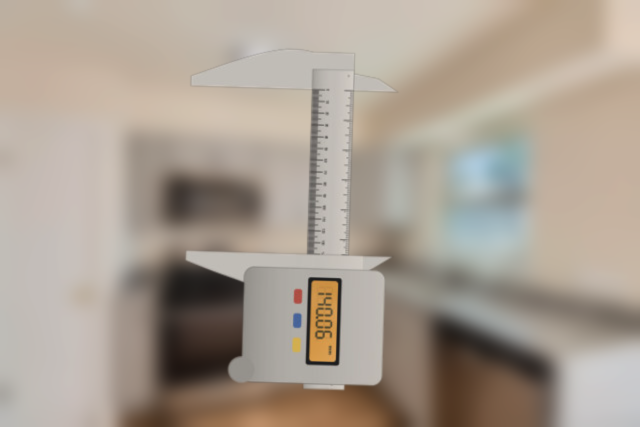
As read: **140.06** mm
